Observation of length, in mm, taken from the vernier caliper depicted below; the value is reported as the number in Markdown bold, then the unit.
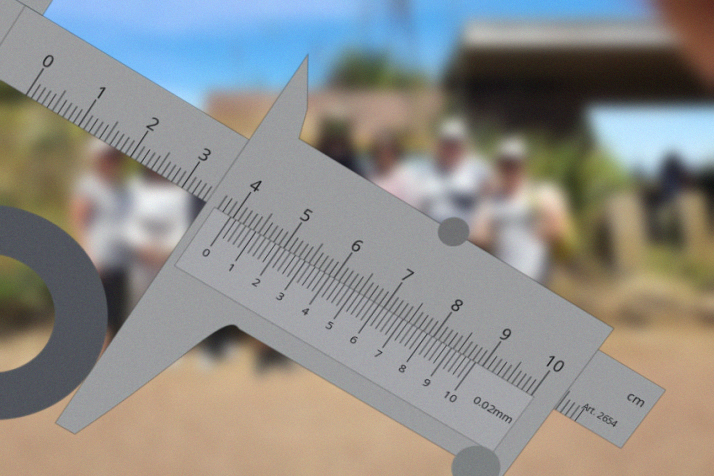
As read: **39.6** mm
